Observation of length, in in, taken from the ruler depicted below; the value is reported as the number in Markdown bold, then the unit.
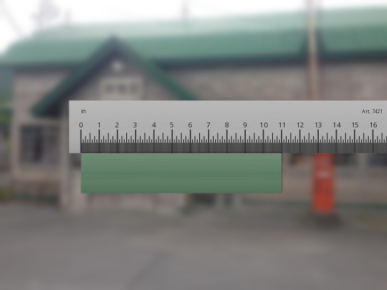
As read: **11** in
